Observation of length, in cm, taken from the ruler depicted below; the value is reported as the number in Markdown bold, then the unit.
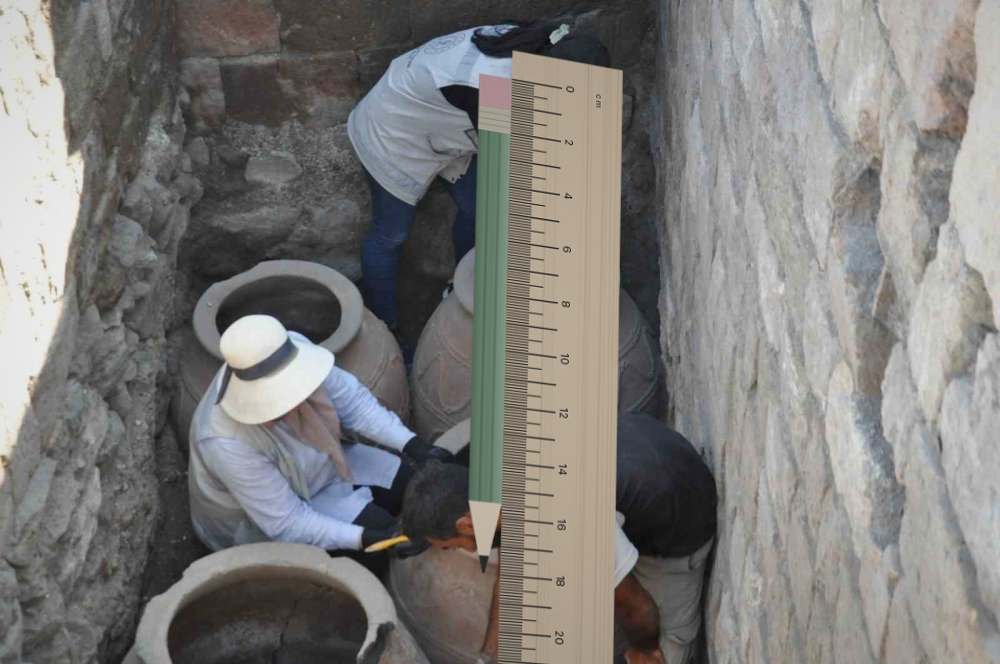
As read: **18** cm
